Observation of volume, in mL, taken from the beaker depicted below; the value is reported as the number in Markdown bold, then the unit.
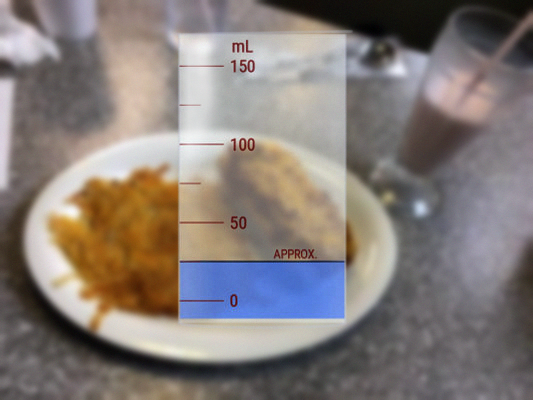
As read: **25** mL
